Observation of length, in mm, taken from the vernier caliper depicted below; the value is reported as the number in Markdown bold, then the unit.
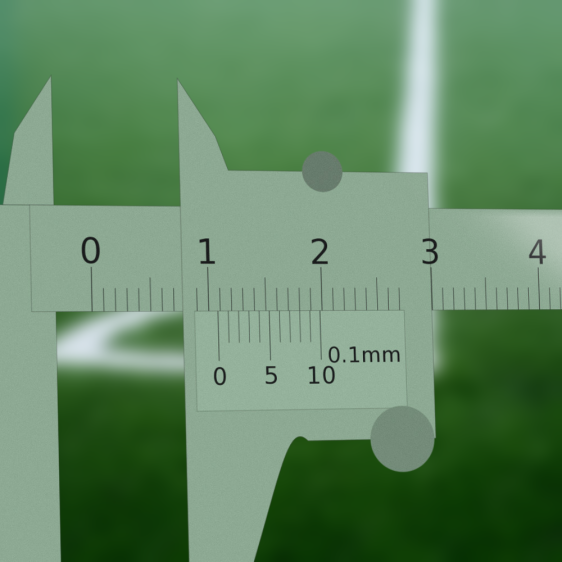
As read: **10.8** mm
